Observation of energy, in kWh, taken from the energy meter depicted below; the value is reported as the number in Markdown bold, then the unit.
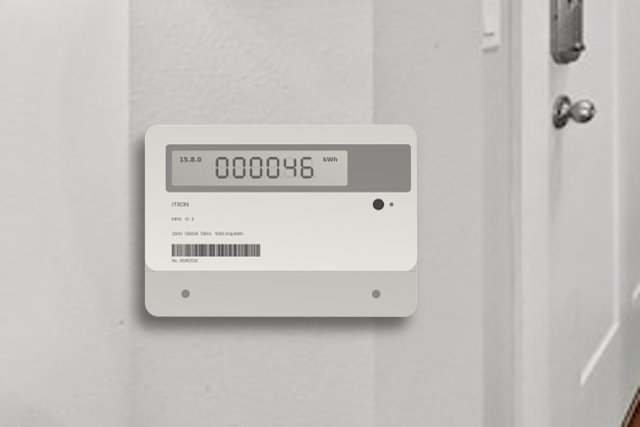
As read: **46** kWh
